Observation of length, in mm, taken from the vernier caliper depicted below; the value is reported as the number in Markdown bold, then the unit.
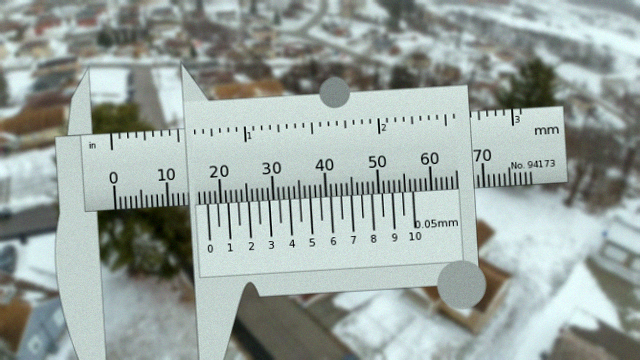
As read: **17.5** mm
